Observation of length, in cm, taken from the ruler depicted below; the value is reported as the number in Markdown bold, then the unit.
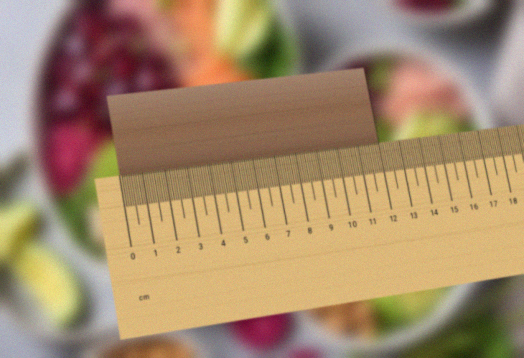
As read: **12** cm
